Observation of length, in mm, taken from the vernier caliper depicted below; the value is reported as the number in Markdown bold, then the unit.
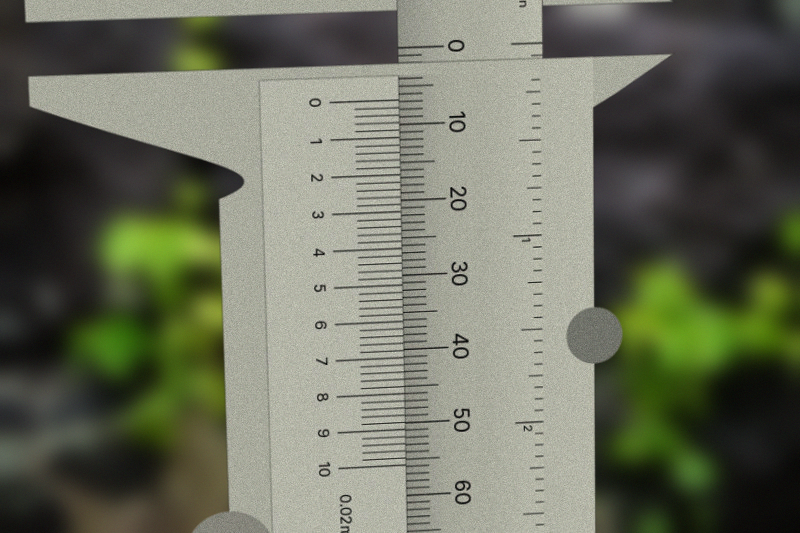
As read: **6.8** mm
